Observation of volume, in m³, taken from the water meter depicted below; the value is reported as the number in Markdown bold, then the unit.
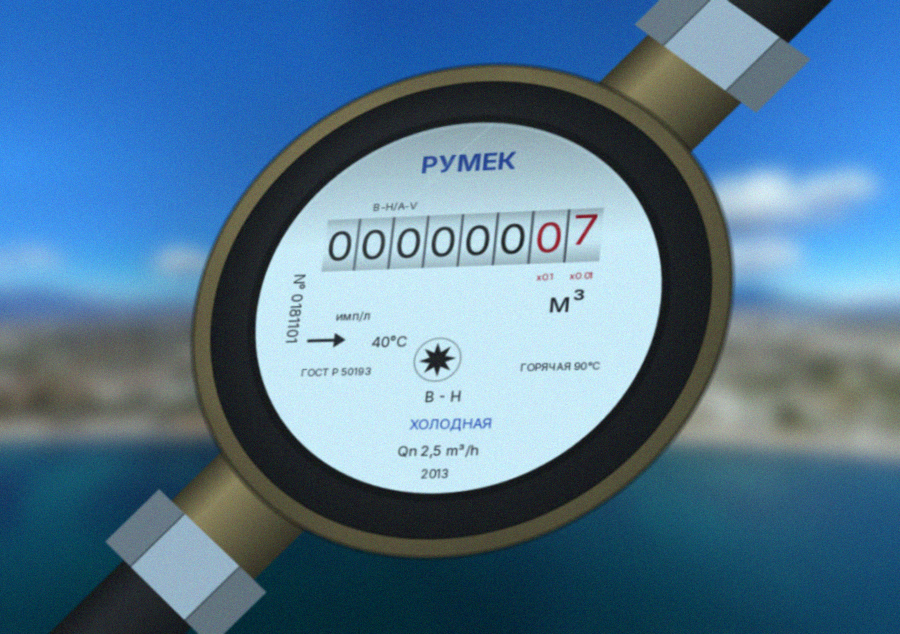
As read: **0.07** m³
